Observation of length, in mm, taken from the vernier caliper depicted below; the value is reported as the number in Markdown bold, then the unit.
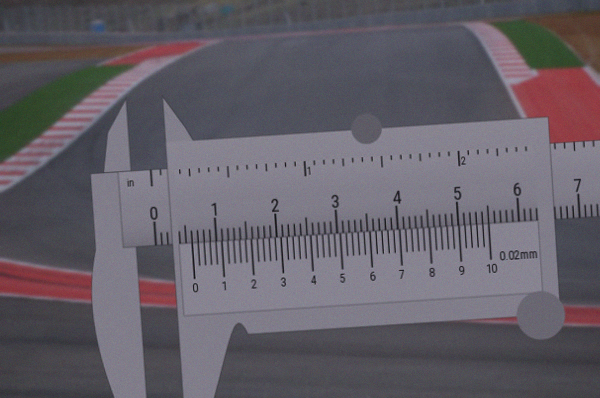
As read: **6.0** mm
